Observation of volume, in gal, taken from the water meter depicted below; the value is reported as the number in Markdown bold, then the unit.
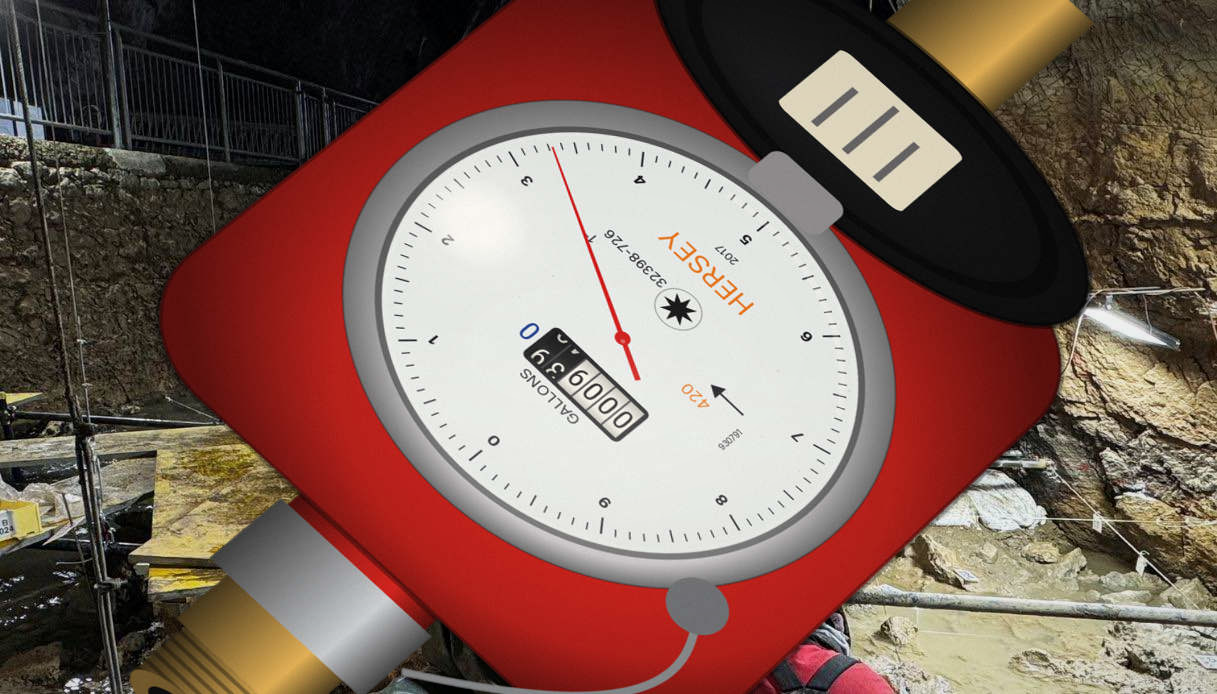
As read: **9393.3** gal
